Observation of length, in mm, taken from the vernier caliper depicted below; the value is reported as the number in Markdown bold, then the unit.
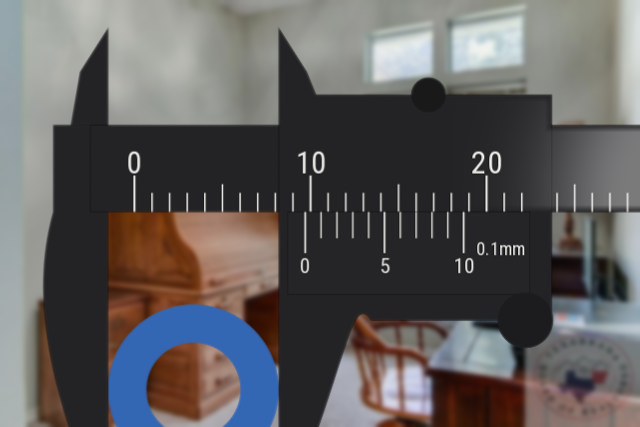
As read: **9.7** mm
